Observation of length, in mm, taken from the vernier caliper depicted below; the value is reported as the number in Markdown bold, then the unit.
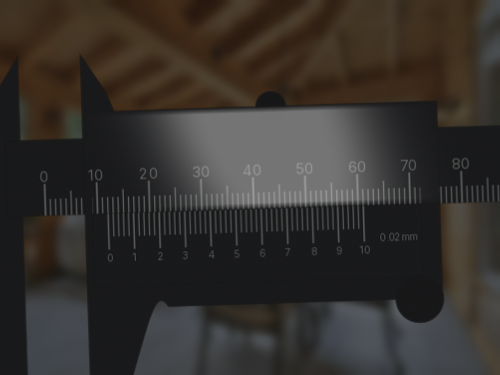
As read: **12.0** mm
